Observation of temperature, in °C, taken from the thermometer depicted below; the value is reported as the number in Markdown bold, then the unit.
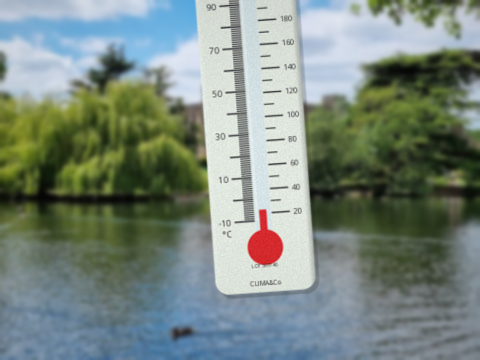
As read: **-5** °C
